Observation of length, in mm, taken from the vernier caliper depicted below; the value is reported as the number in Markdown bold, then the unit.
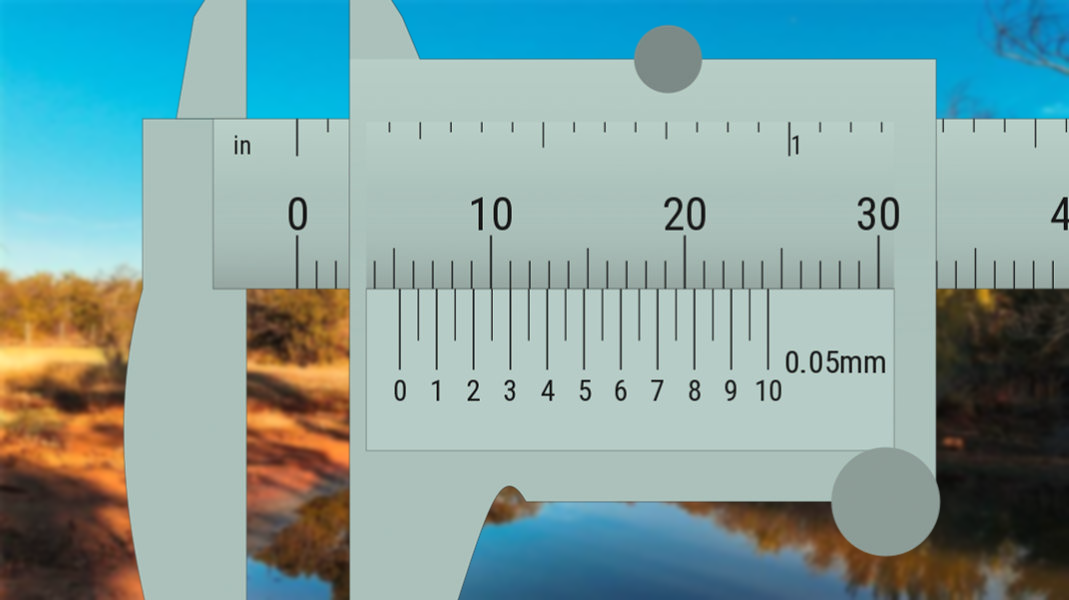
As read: **5.3** mm
